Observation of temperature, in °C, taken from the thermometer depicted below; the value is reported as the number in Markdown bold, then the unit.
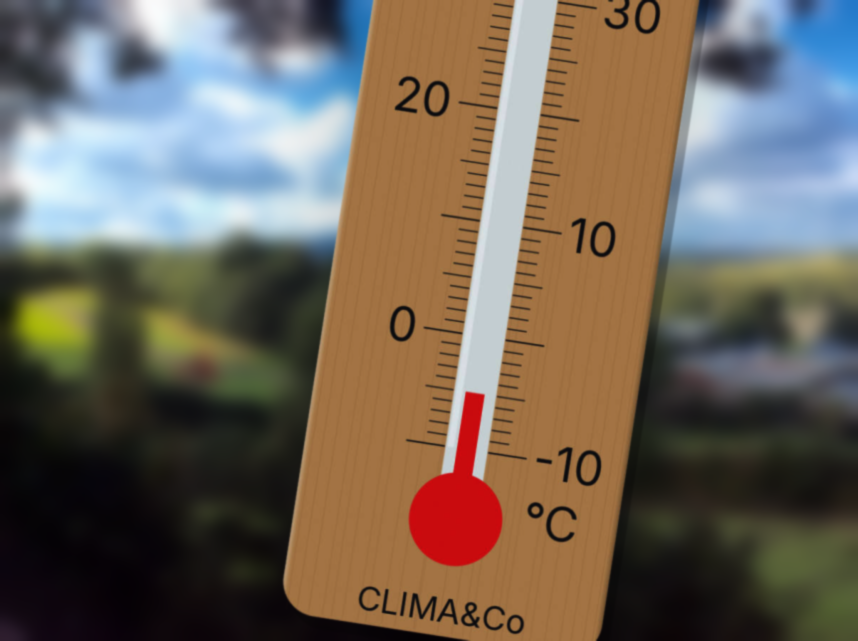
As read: **-5** °C
